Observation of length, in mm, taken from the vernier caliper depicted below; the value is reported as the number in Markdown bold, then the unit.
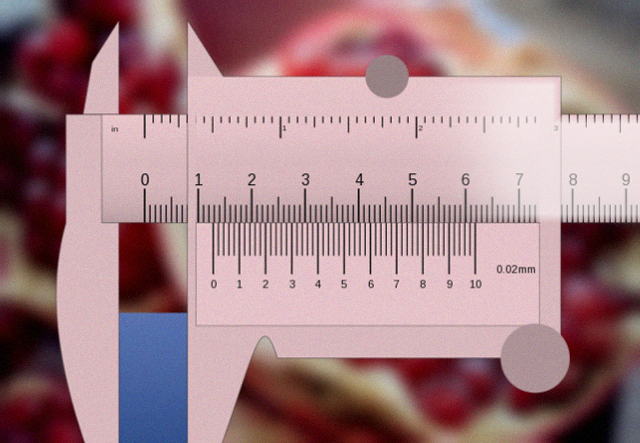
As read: **12.8** mm
